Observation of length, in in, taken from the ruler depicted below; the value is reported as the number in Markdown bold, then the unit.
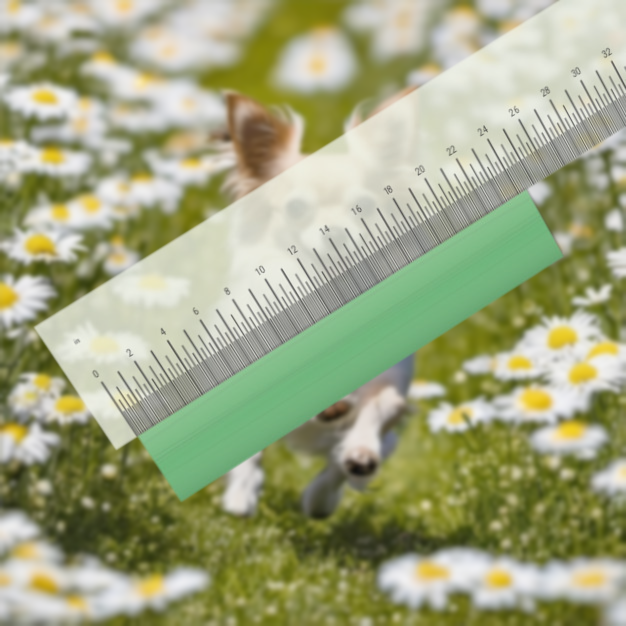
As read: **24.5** in
